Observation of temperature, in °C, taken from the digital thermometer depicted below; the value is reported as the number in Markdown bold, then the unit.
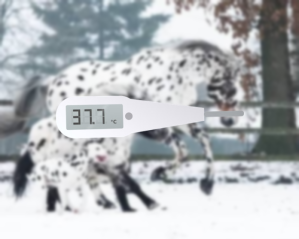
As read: **37.7** °C
